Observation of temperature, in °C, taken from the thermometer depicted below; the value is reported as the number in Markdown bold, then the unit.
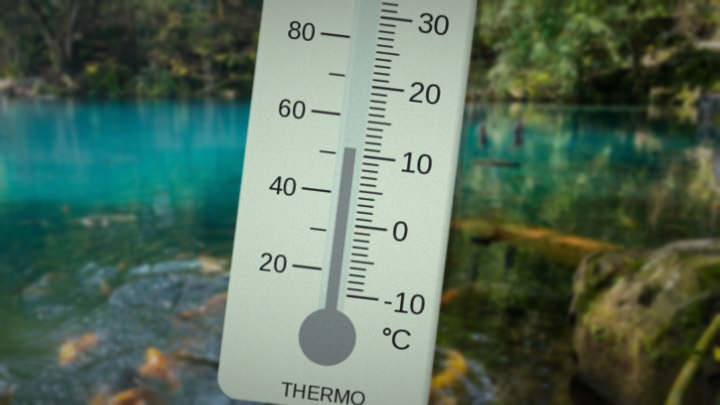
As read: **11** °C
